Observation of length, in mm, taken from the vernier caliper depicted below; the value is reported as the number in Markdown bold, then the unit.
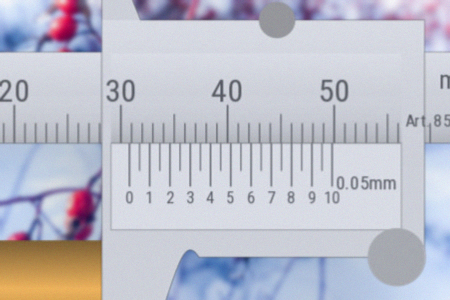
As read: **30.8** mm
